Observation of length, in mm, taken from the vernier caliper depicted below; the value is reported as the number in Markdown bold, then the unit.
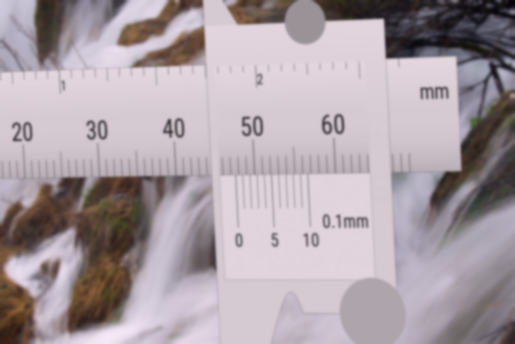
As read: **47.6** mm
